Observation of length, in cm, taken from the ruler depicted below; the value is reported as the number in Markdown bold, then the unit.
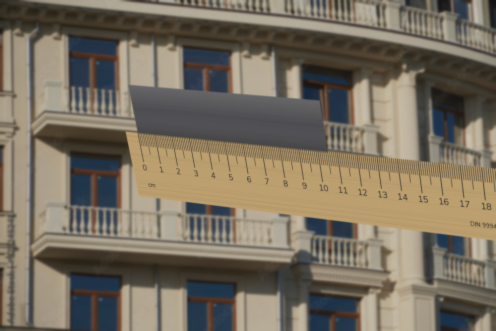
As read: **10.5** cm
